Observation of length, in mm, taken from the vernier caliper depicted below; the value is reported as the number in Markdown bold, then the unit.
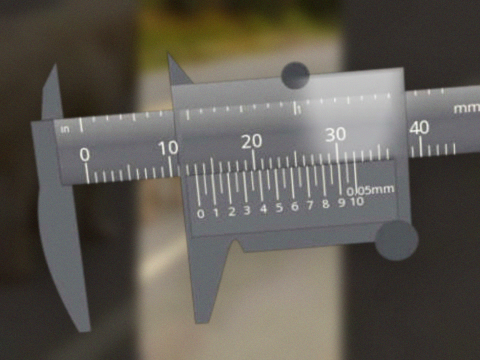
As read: **13.0** mm
